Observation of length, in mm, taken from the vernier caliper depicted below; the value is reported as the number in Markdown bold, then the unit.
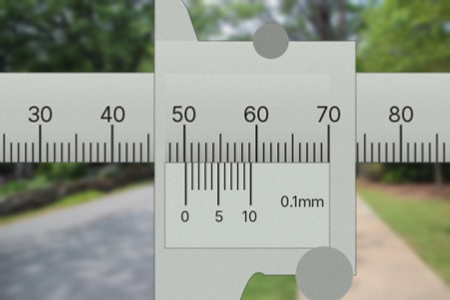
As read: **50.2** mm
